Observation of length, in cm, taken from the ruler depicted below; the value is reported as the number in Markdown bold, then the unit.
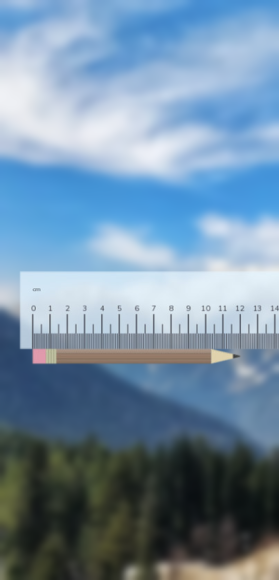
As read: **12** cm
